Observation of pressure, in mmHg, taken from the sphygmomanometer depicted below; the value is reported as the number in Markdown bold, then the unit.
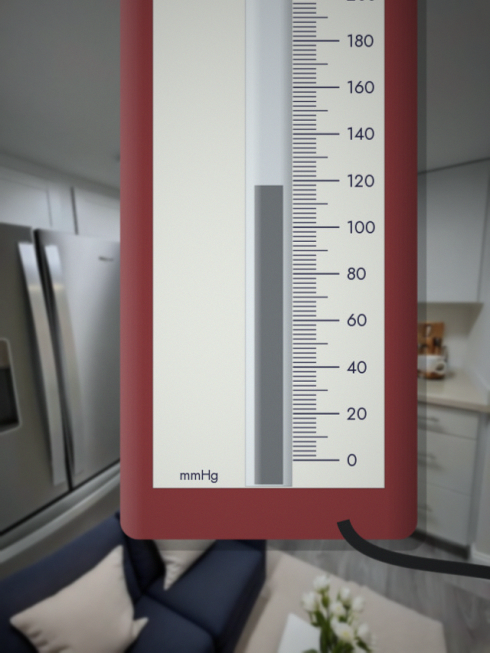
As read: **118** mmHg
